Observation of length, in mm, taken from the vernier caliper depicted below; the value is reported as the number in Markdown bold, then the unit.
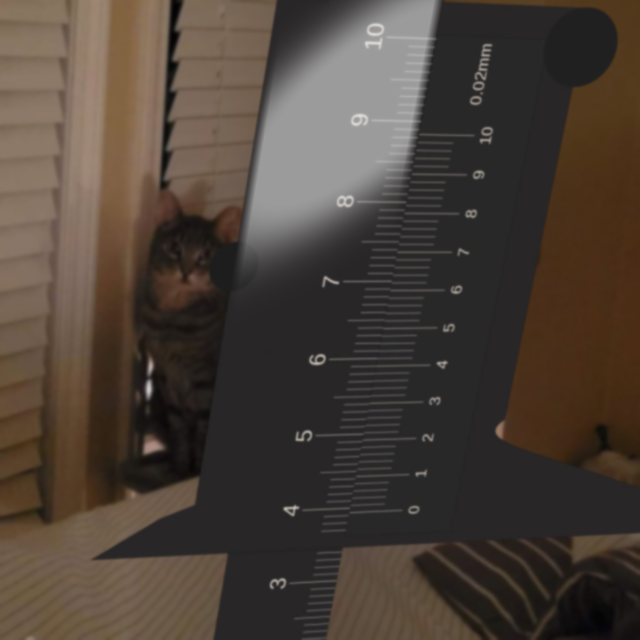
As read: **39.4** mm
